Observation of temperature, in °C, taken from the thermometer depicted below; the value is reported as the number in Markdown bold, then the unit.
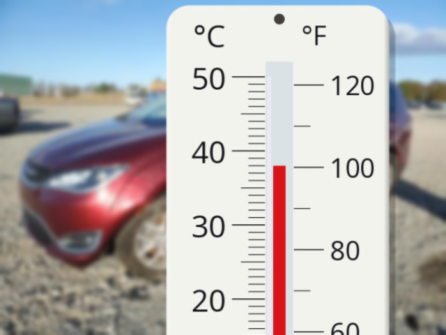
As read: **38** °C
